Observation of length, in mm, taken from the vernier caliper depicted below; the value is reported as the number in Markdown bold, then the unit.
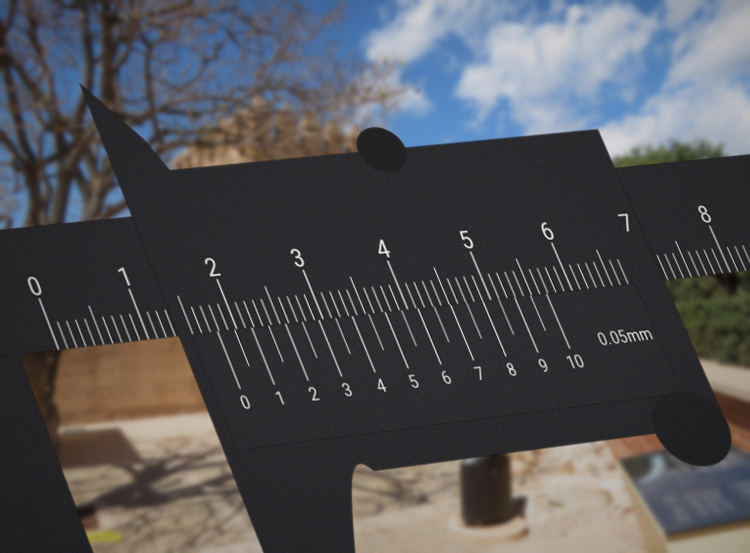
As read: **17.8** mm
